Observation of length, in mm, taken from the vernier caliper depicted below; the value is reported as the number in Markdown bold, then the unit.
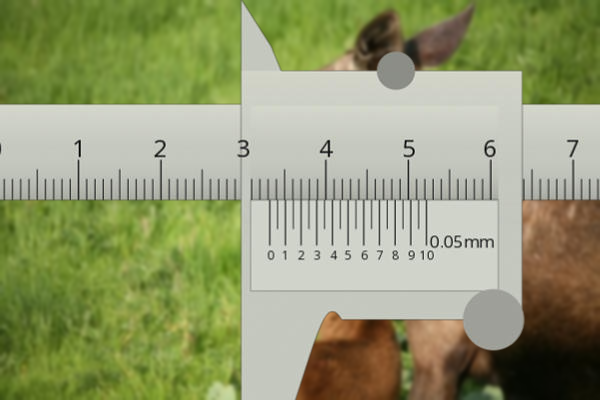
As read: **33.2** mm
